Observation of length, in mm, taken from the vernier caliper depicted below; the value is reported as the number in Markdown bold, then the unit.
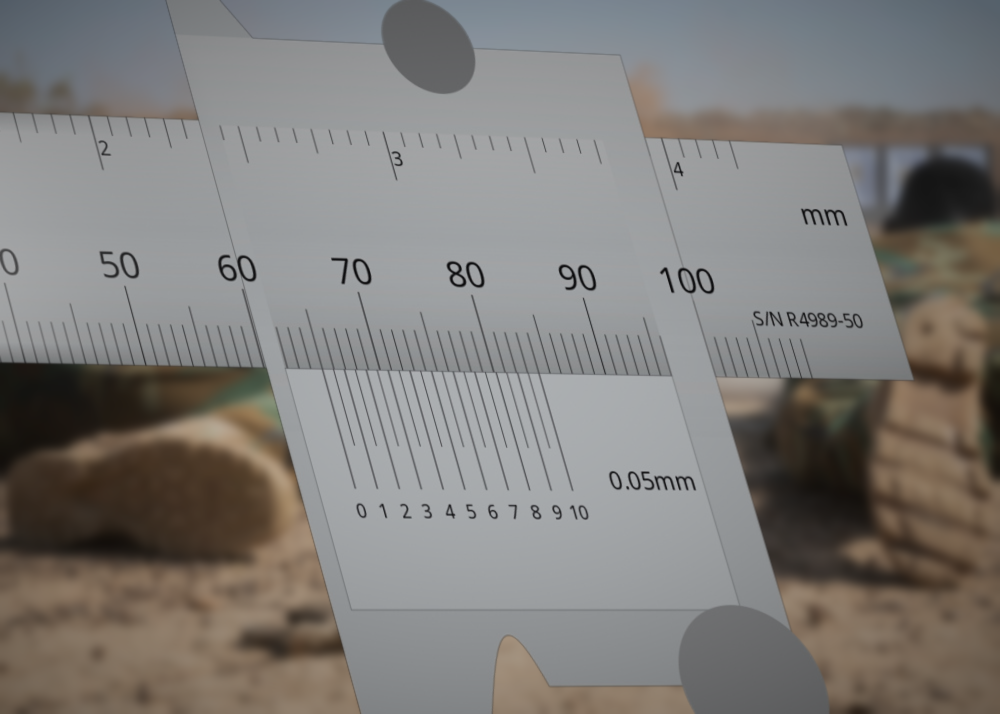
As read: **65.0** mm
